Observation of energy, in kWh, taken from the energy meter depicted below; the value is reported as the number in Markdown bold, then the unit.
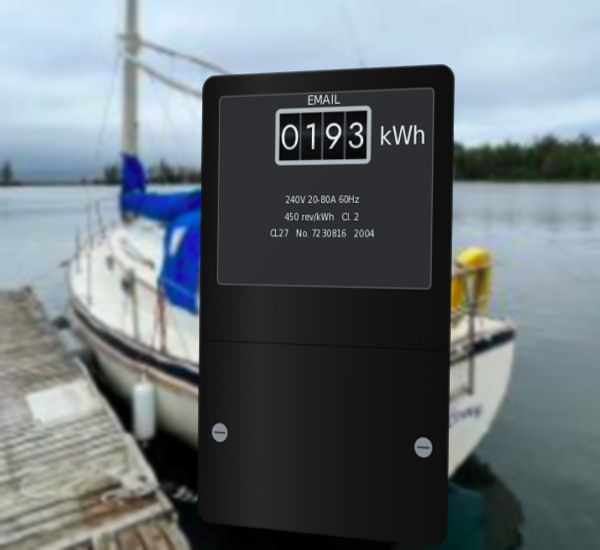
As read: **193** kWh
